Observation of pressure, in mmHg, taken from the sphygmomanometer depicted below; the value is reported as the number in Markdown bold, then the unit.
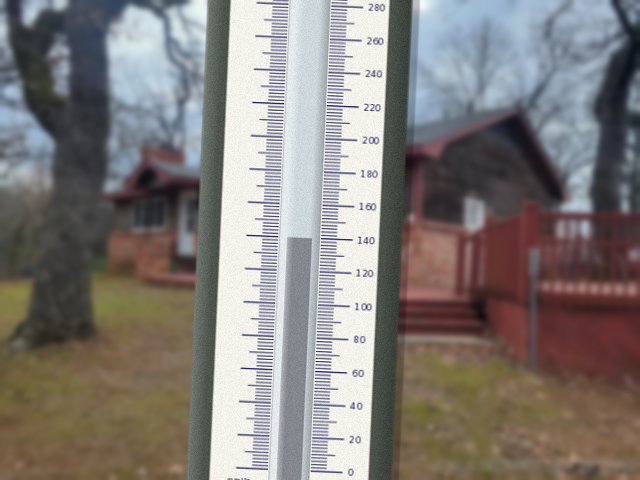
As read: **140** mmHg
